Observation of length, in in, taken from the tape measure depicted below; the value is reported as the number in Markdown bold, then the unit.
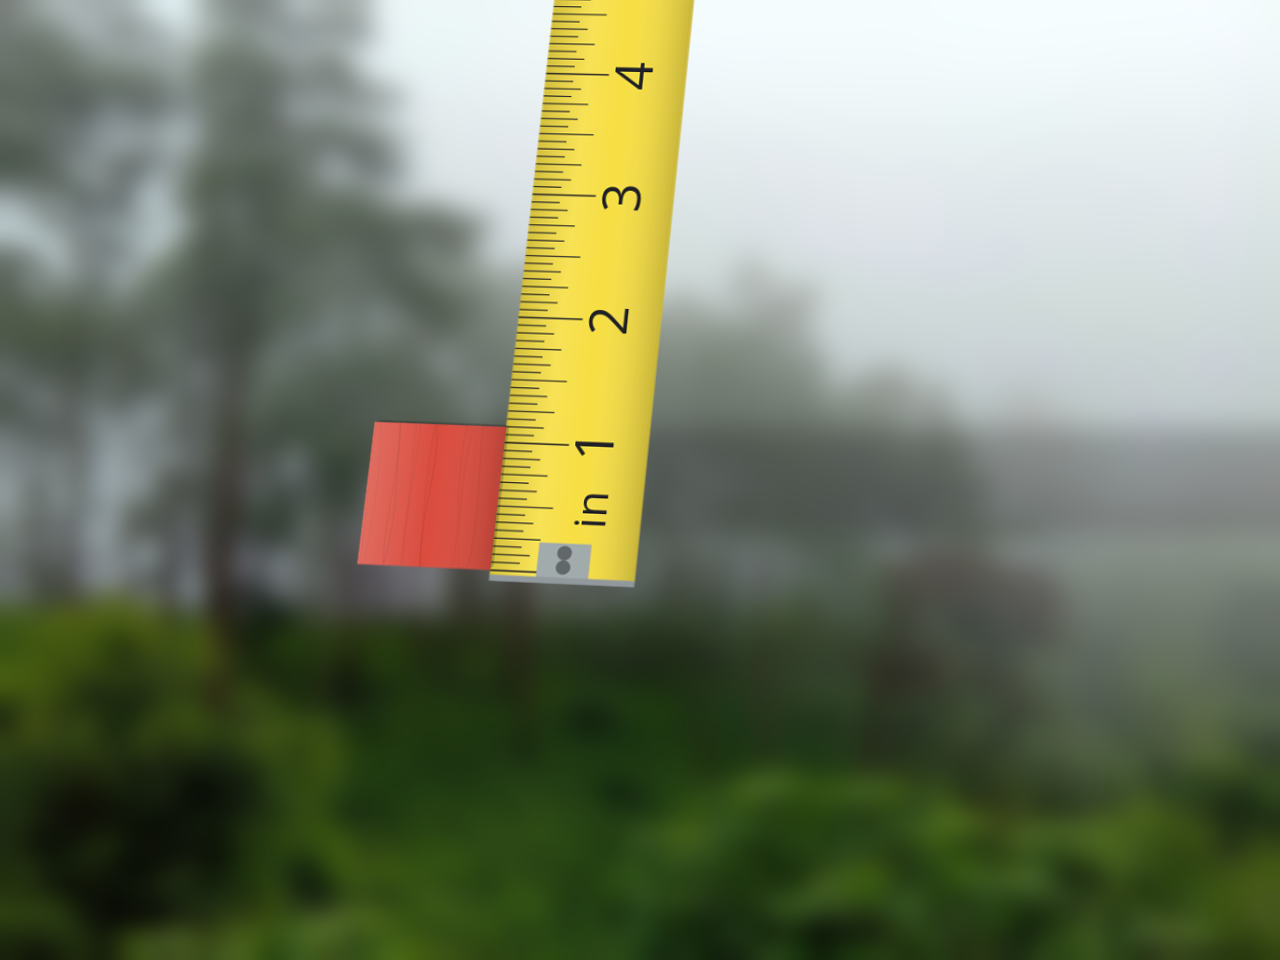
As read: **1.125** in
